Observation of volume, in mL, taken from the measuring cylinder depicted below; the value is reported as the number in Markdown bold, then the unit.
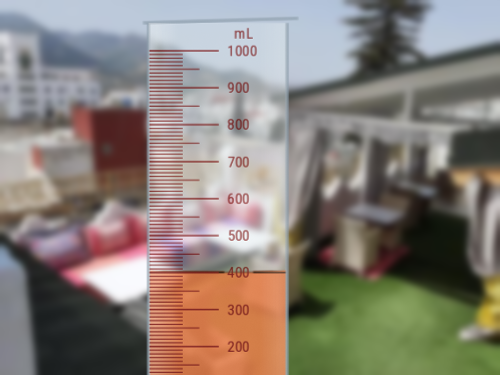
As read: **400** mL
